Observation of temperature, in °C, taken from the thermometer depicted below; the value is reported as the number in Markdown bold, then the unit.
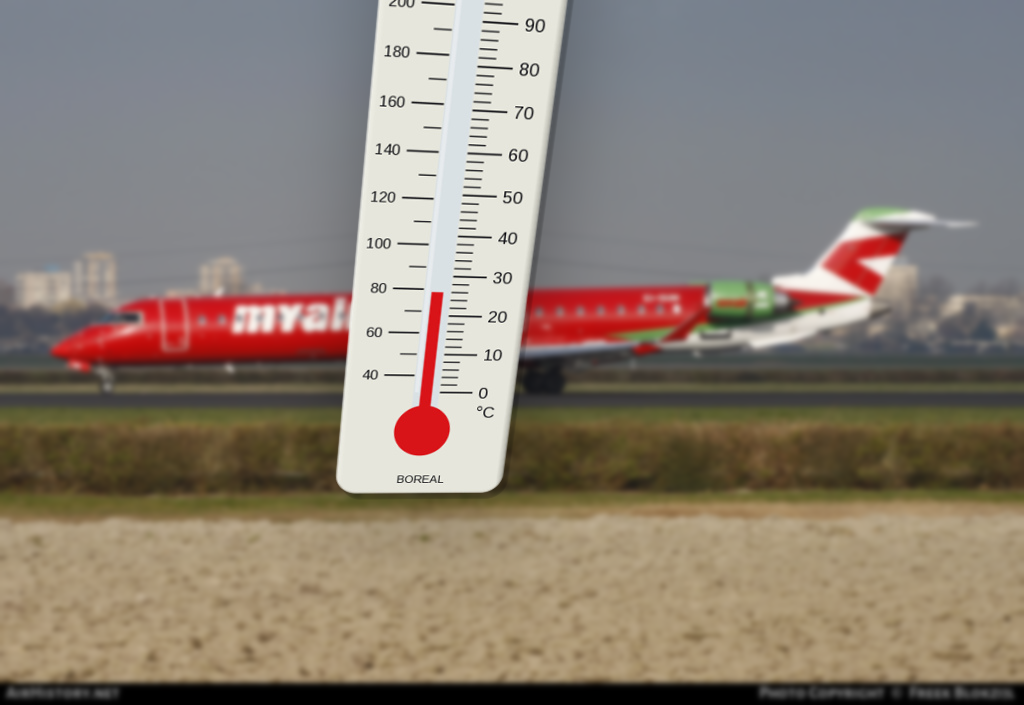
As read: **26** °C
